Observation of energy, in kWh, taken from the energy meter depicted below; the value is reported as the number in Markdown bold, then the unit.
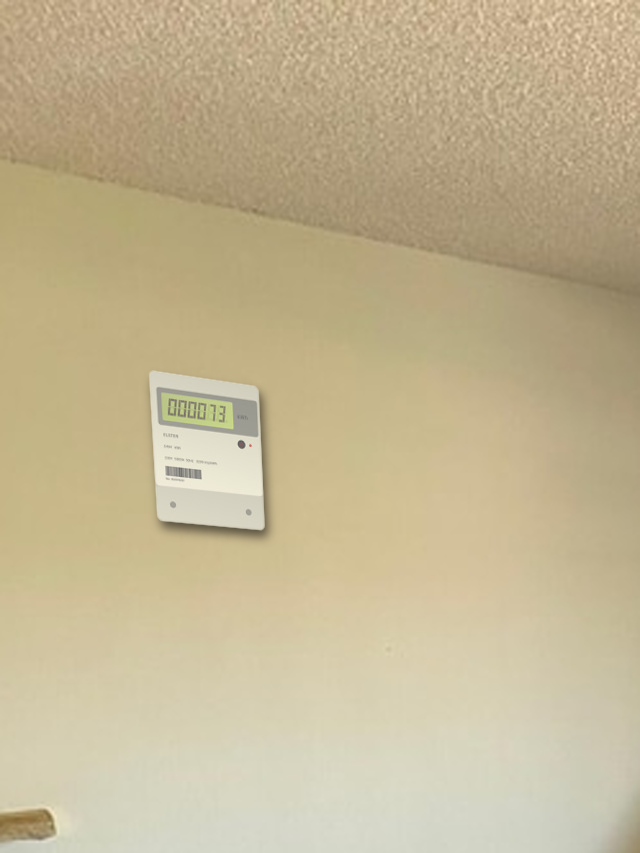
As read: **73** kWh
